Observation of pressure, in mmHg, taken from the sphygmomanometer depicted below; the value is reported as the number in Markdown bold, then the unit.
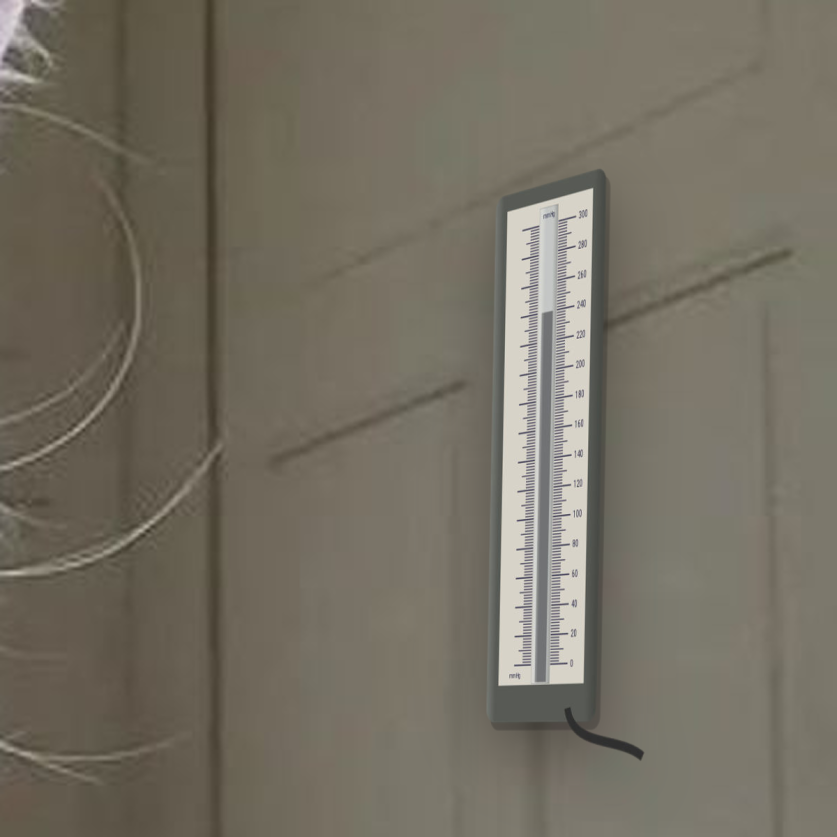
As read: **240** mmHg
